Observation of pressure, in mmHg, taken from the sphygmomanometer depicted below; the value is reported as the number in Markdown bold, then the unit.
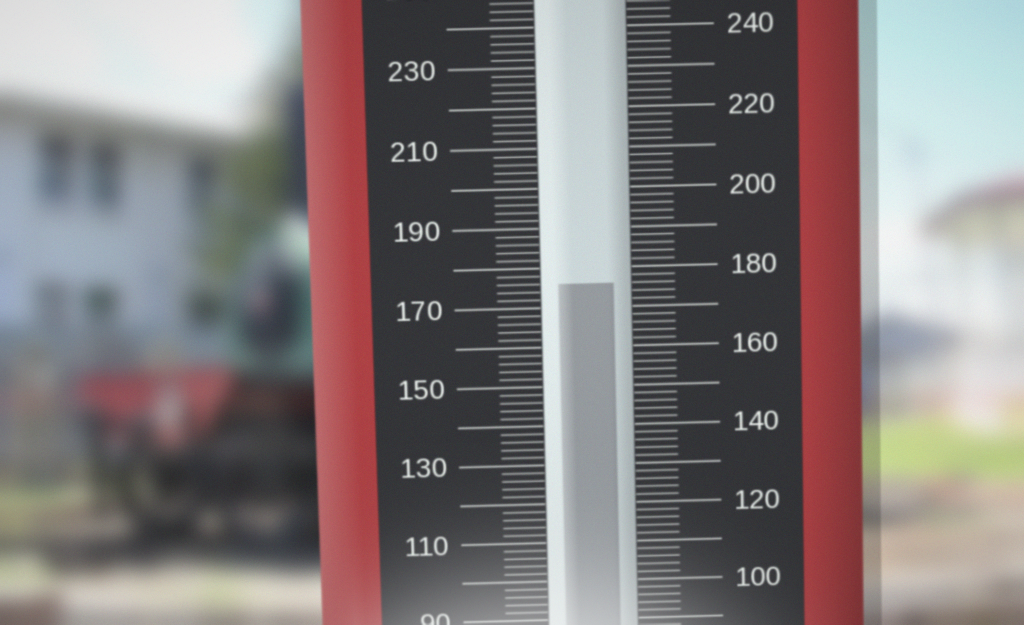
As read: **176** mmHg
